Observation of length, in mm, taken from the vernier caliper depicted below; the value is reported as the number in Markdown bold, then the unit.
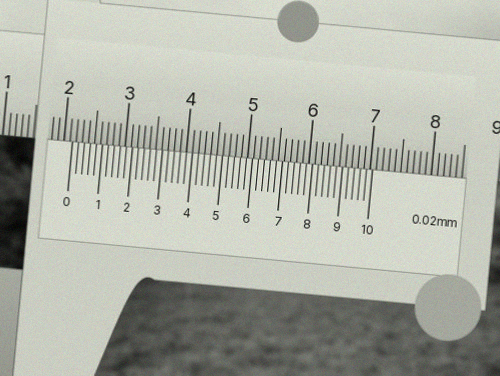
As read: **21.4** mm
